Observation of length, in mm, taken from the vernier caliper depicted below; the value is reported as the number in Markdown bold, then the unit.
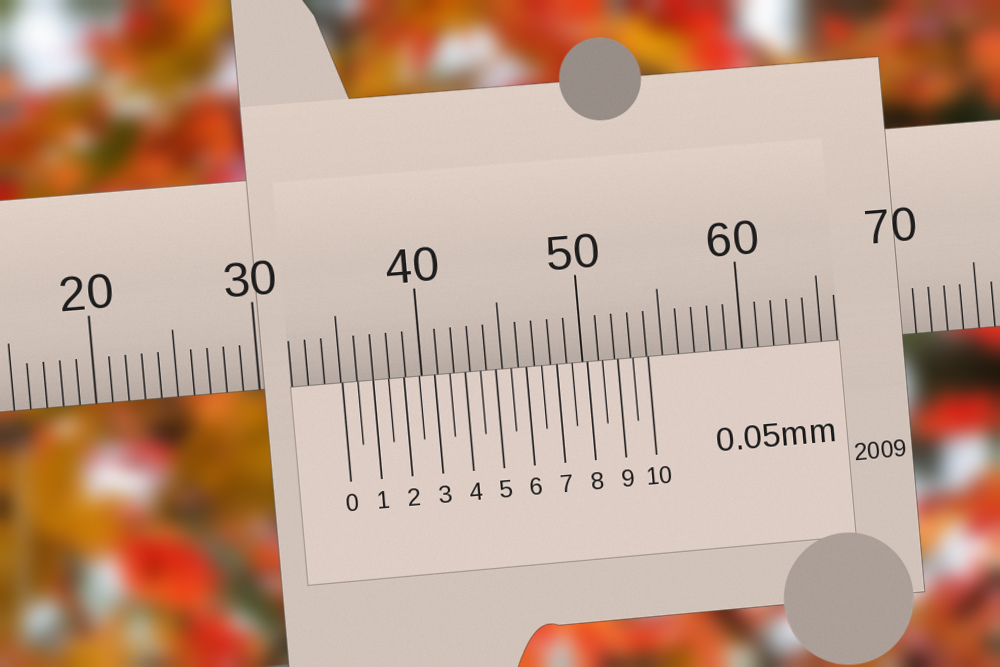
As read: **35.1** mm
